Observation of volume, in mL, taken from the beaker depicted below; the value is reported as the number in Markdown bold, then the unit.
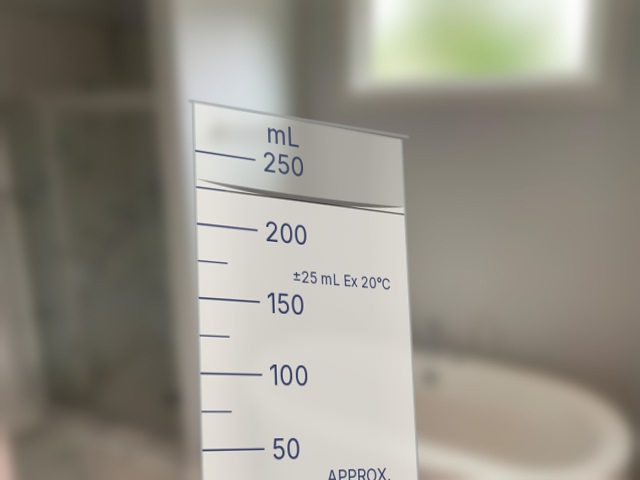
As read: **225** mL
